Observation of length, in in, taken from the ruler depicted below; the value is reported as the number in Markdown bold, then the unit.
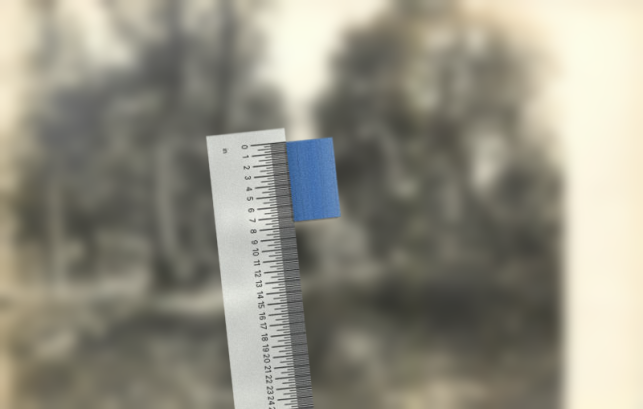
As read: **7.5** in
